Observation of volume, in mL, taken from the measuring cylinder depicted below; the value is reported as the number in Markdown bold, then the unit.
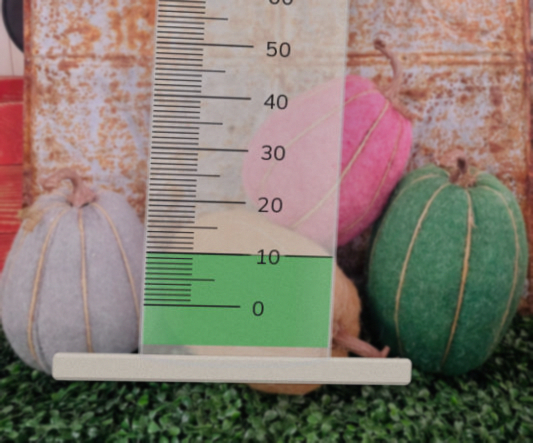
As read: **10** mL
